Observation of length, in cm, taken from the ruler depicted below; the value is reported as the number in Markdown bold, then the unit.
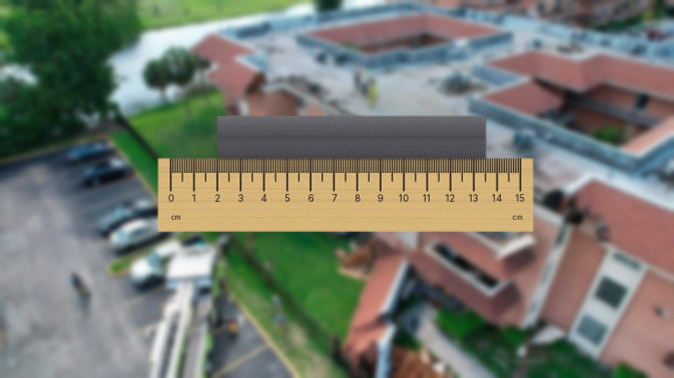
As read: **11.5** cm
